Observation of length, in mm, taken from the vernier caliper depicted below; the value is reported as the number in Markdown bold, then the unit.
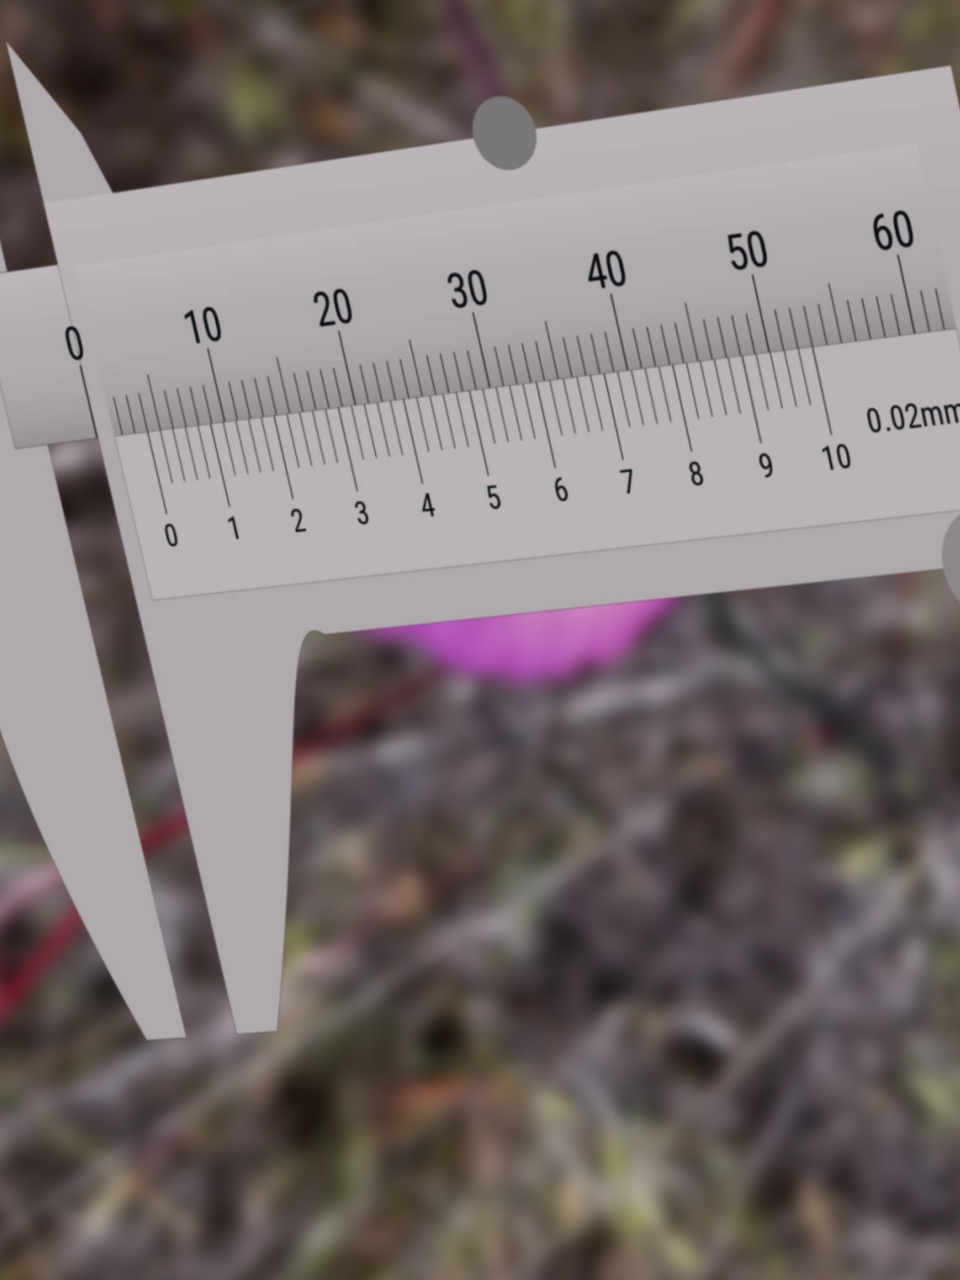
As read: **4.0** mm
